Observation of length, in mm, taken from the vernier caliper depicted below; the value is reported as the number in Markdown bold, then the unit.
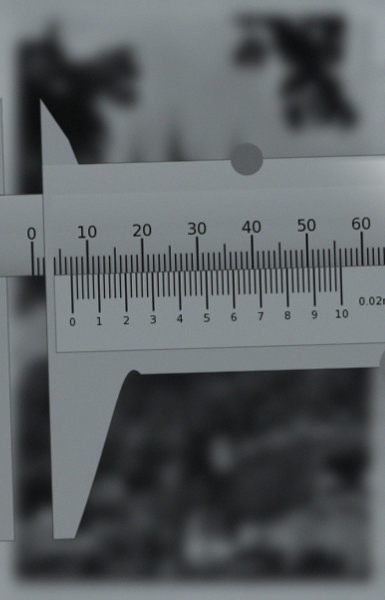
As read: **7.0** mm
